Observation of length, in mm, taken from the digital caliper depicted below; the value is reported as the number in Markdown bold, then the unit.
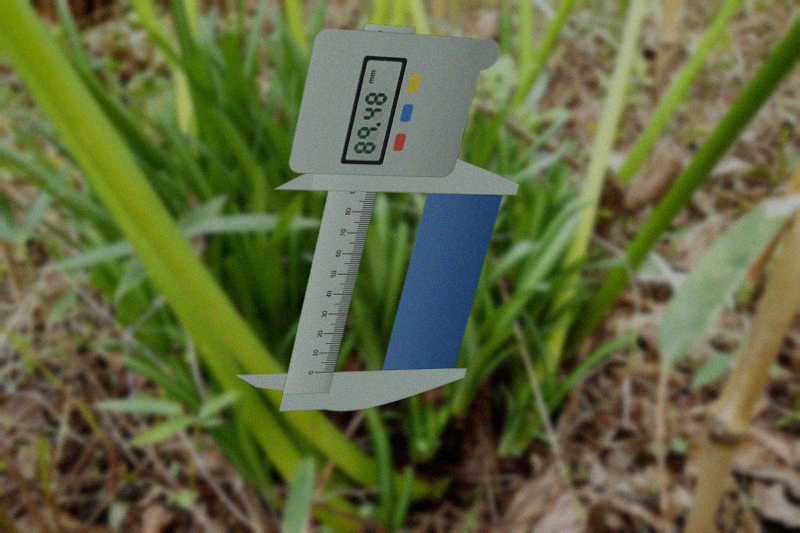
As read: **89.48** mm
